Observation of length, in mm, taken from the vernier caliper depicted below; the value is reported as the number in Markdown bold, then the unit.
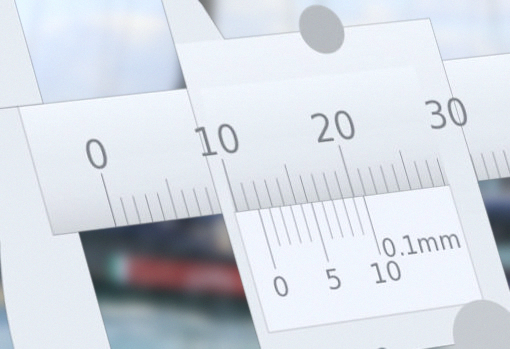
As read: **11.8** mm
